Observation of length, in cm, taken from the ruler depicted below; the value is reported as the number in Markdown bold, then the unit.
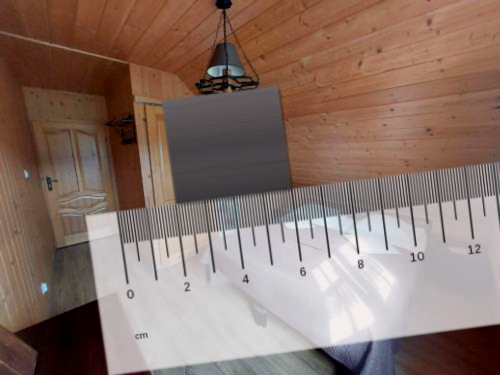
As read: **4** cm
